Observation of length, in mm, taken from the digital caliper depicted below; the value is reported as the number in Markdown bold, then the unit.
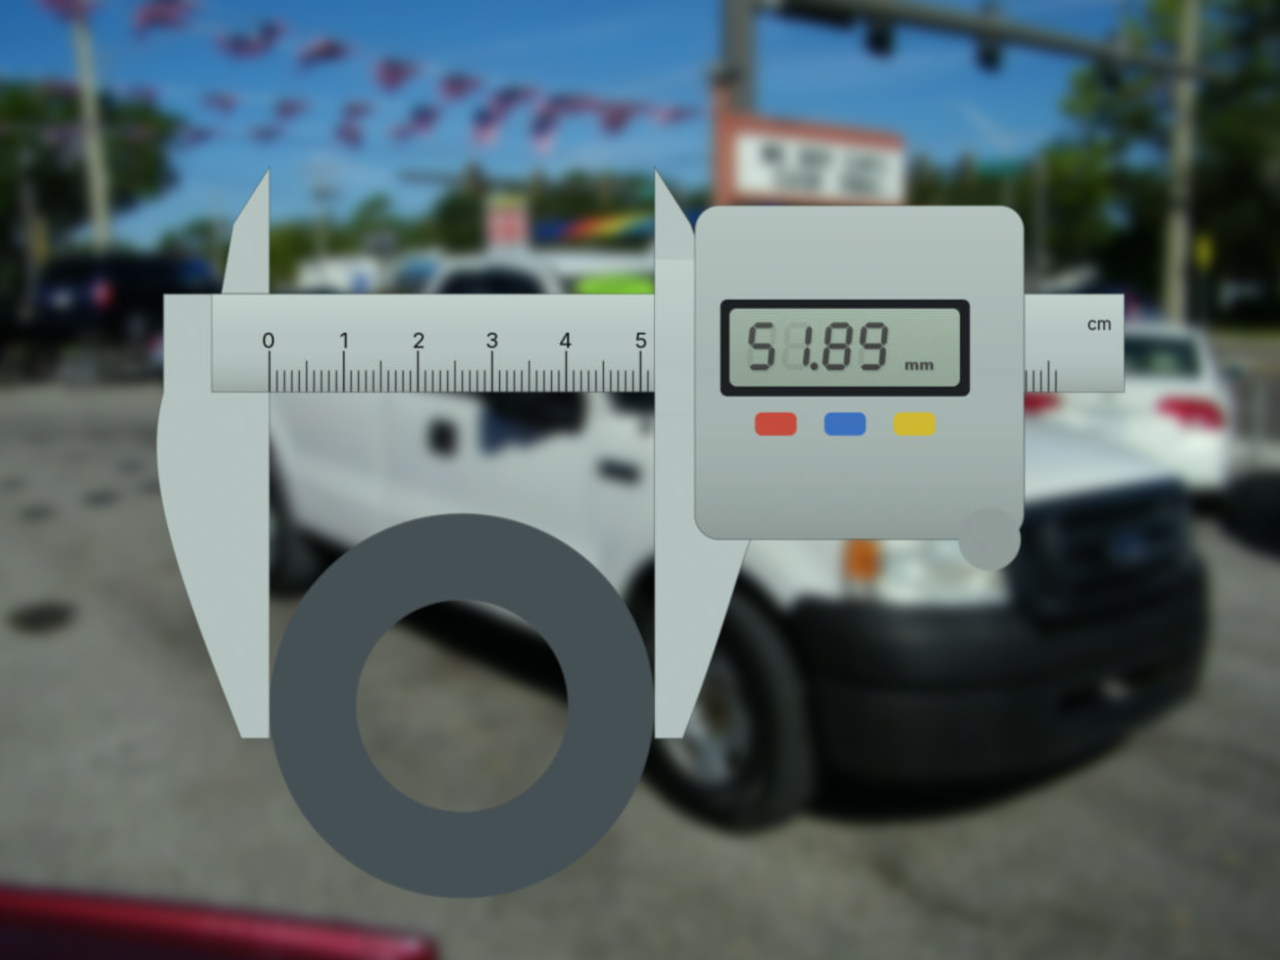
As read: **51.89** mm
